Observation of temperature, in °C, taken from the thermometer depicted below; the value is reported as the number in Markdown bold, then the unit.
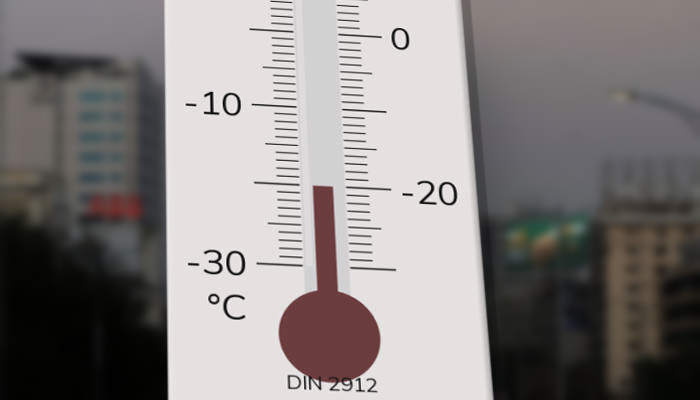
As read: **-20** °C
